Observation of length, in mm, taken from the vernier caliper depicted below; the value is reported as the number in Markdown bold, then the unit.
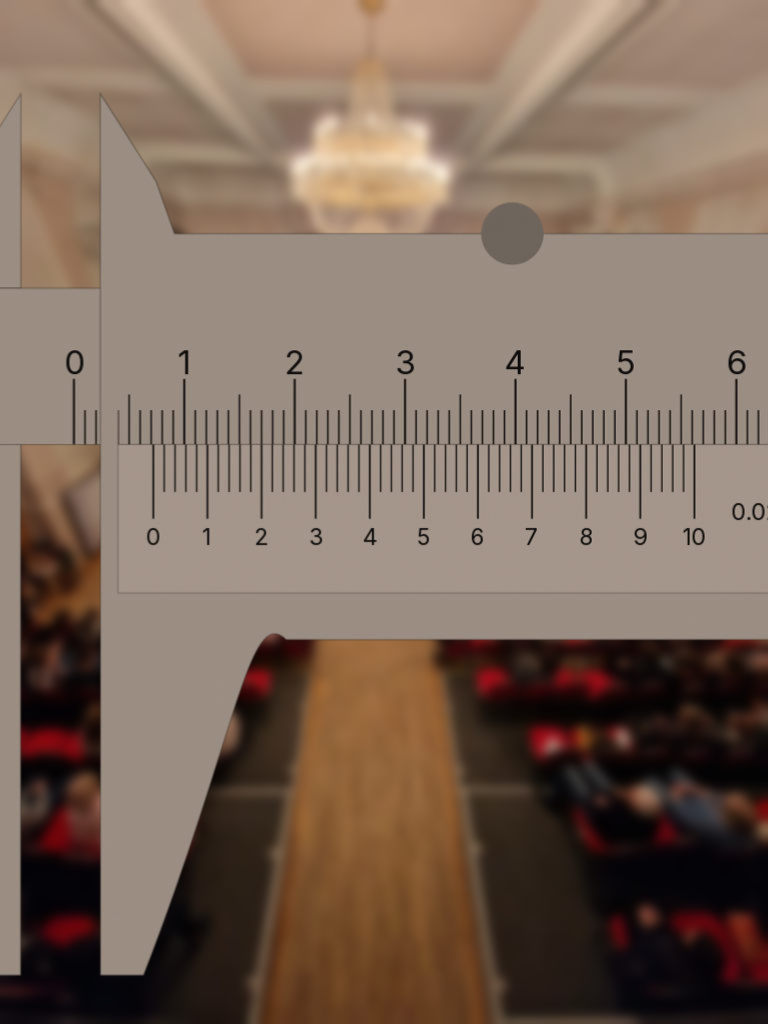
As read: **7.2** mm
